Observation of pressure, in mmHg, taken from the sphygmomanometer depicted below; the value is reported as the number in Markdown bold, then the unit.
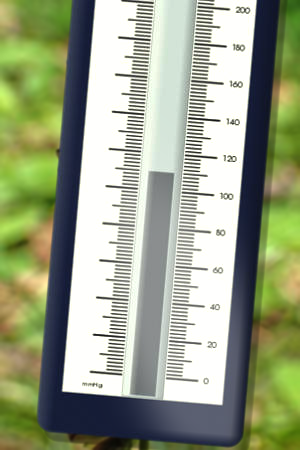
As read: **110** mmHg
